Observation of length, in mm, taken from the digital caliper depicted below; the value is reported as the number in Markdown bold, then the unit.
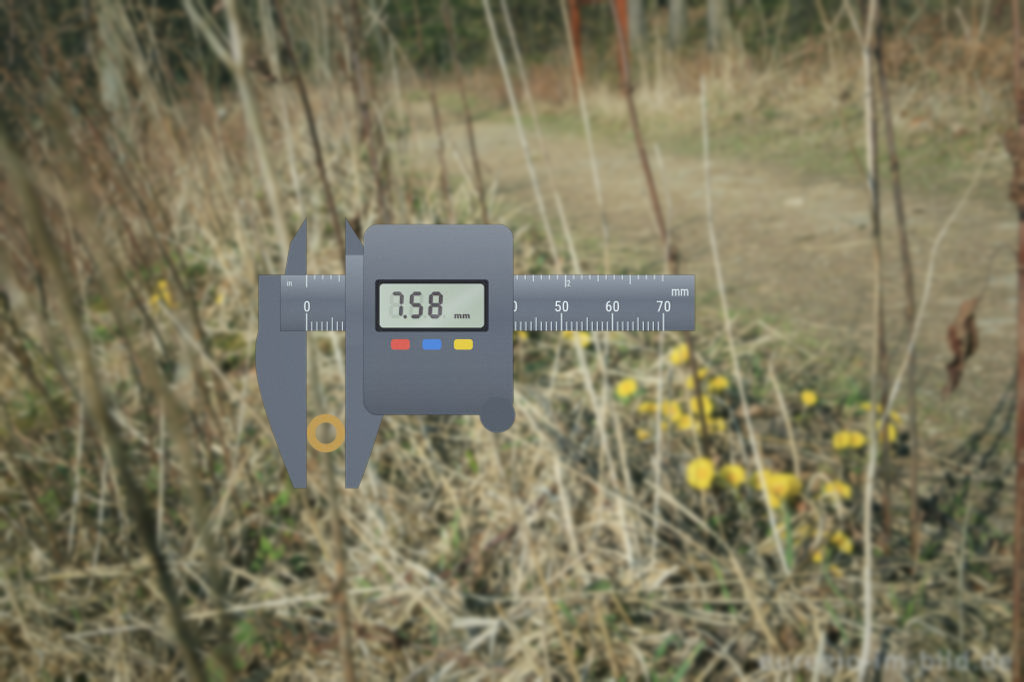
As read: **7.58** mm
